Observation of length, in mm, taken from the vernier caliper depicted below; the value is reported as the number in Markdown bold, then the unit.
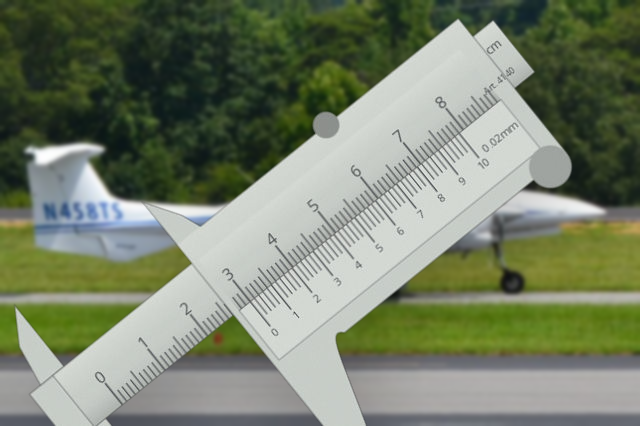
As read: **30.0** mm
